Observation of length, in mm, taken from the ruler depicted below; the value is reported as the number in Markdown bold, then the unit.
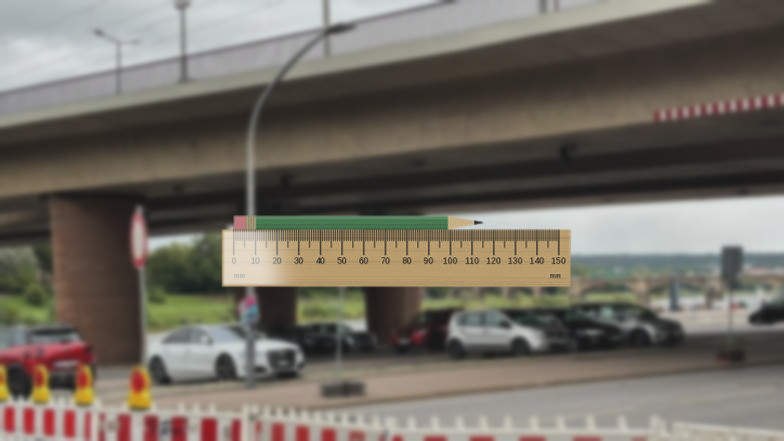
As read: **115** mm
